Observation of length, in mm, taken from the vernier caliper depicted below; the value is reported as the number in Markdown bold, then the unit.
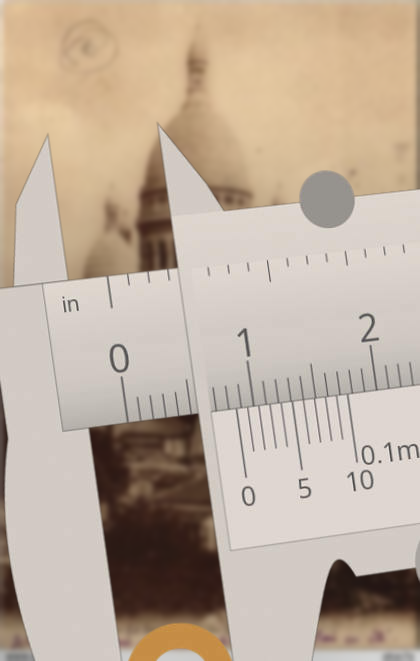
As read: **8.6** mm
